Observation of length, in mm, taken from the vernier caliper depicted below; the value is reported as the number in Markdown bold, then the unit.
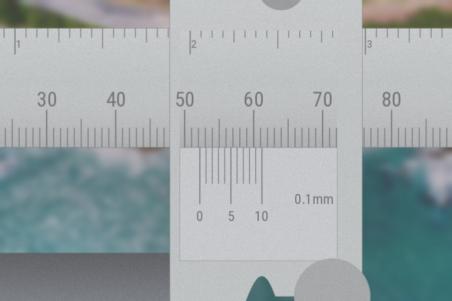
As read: **52.2** mm
